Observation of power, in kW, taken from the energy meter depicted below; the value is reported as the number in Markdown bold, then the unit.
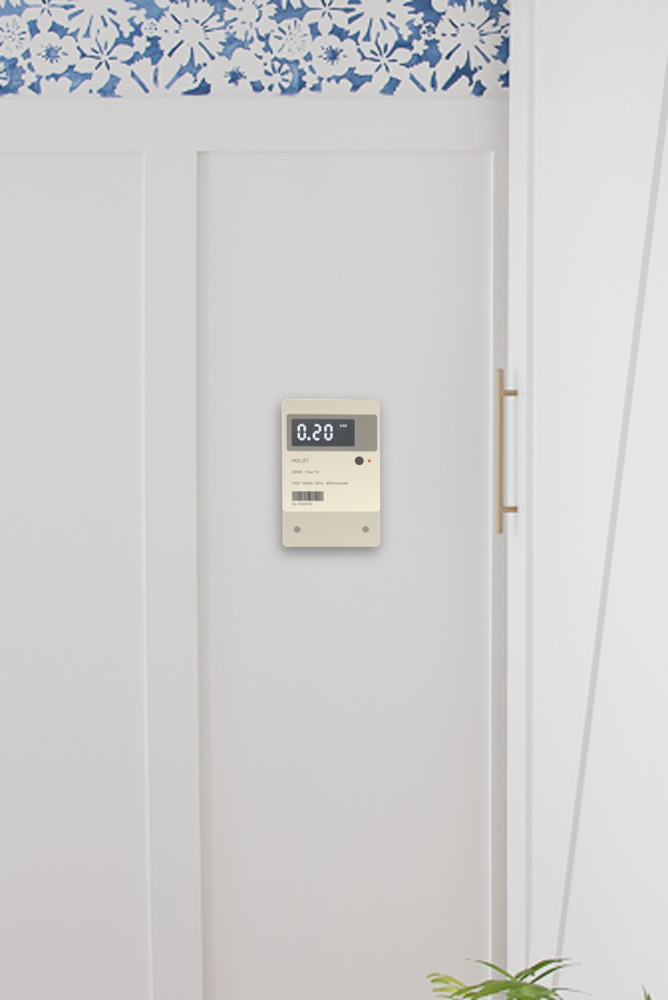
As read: **0.20** kW
